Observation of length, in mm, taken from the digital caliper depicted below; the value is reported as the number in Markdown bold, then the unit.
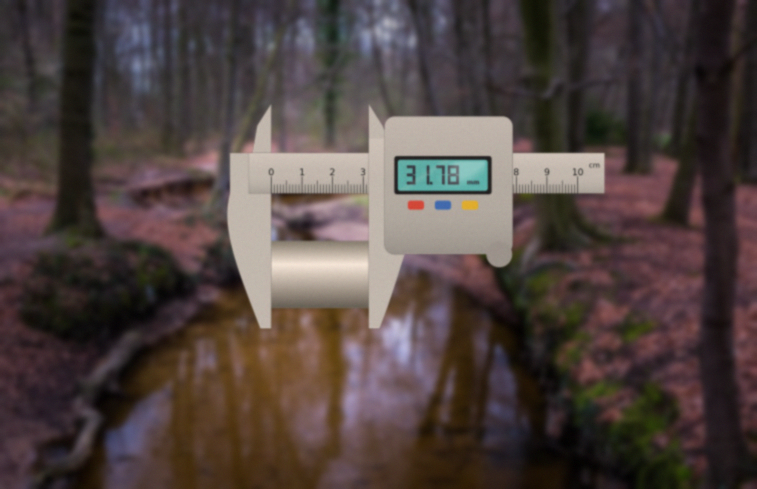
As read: **31.78** mm
